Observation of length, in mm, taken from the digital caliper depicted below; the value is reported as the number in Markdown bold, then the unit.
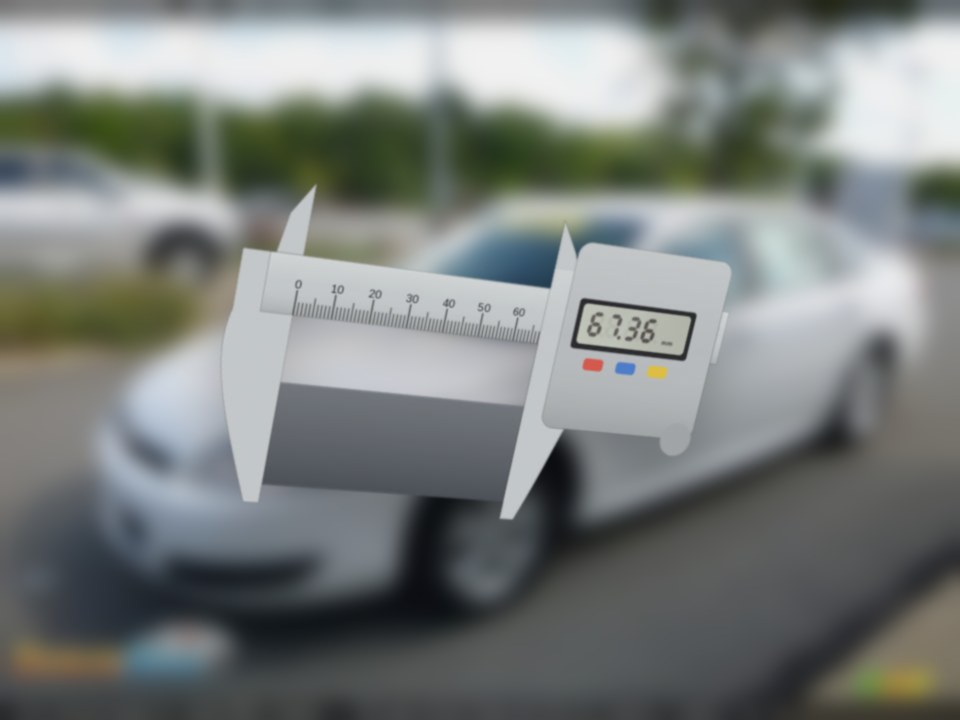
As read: **67.36** mm
